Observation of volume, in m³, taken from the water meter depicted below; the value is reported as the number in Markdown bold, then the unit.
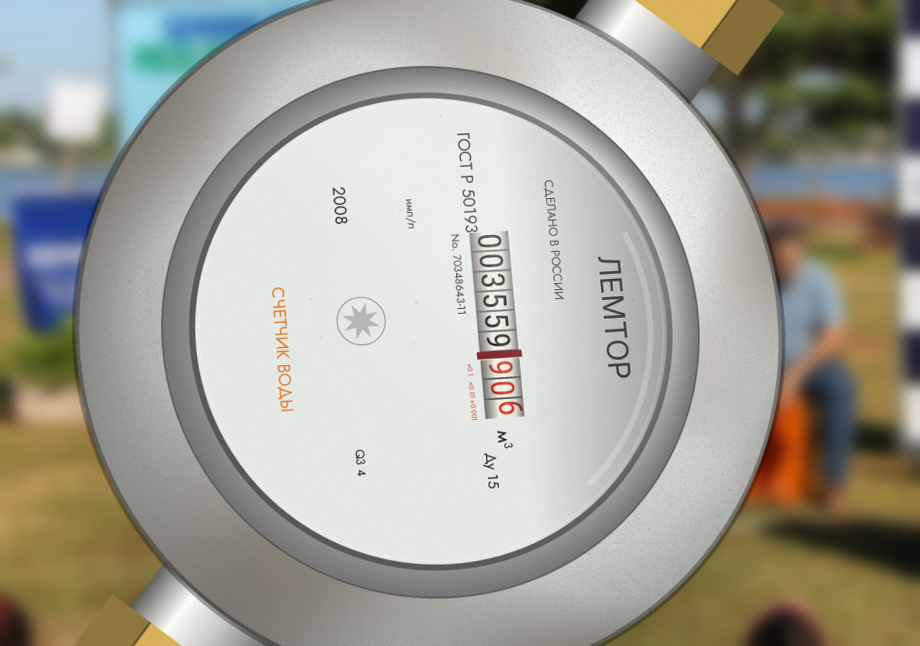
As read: **3559.906** m³
